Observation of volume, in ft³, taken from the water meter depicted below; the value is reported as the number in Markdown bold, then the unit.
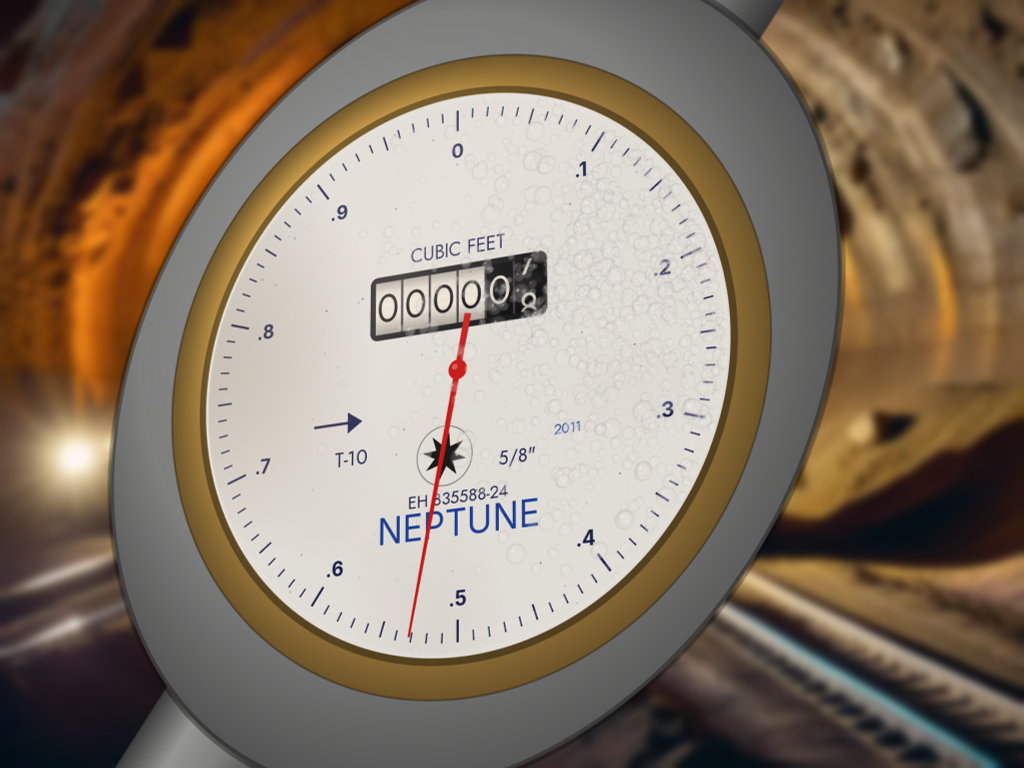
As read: **7.53** ft³
